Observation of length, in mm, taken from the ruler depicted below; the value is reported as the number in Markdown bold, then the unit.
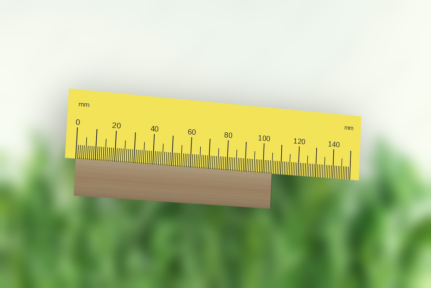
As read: **105** mm
